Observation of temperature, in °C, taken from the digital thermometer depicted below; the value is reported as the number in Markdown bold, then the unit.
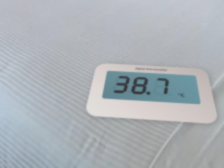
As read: **38.7** °C
